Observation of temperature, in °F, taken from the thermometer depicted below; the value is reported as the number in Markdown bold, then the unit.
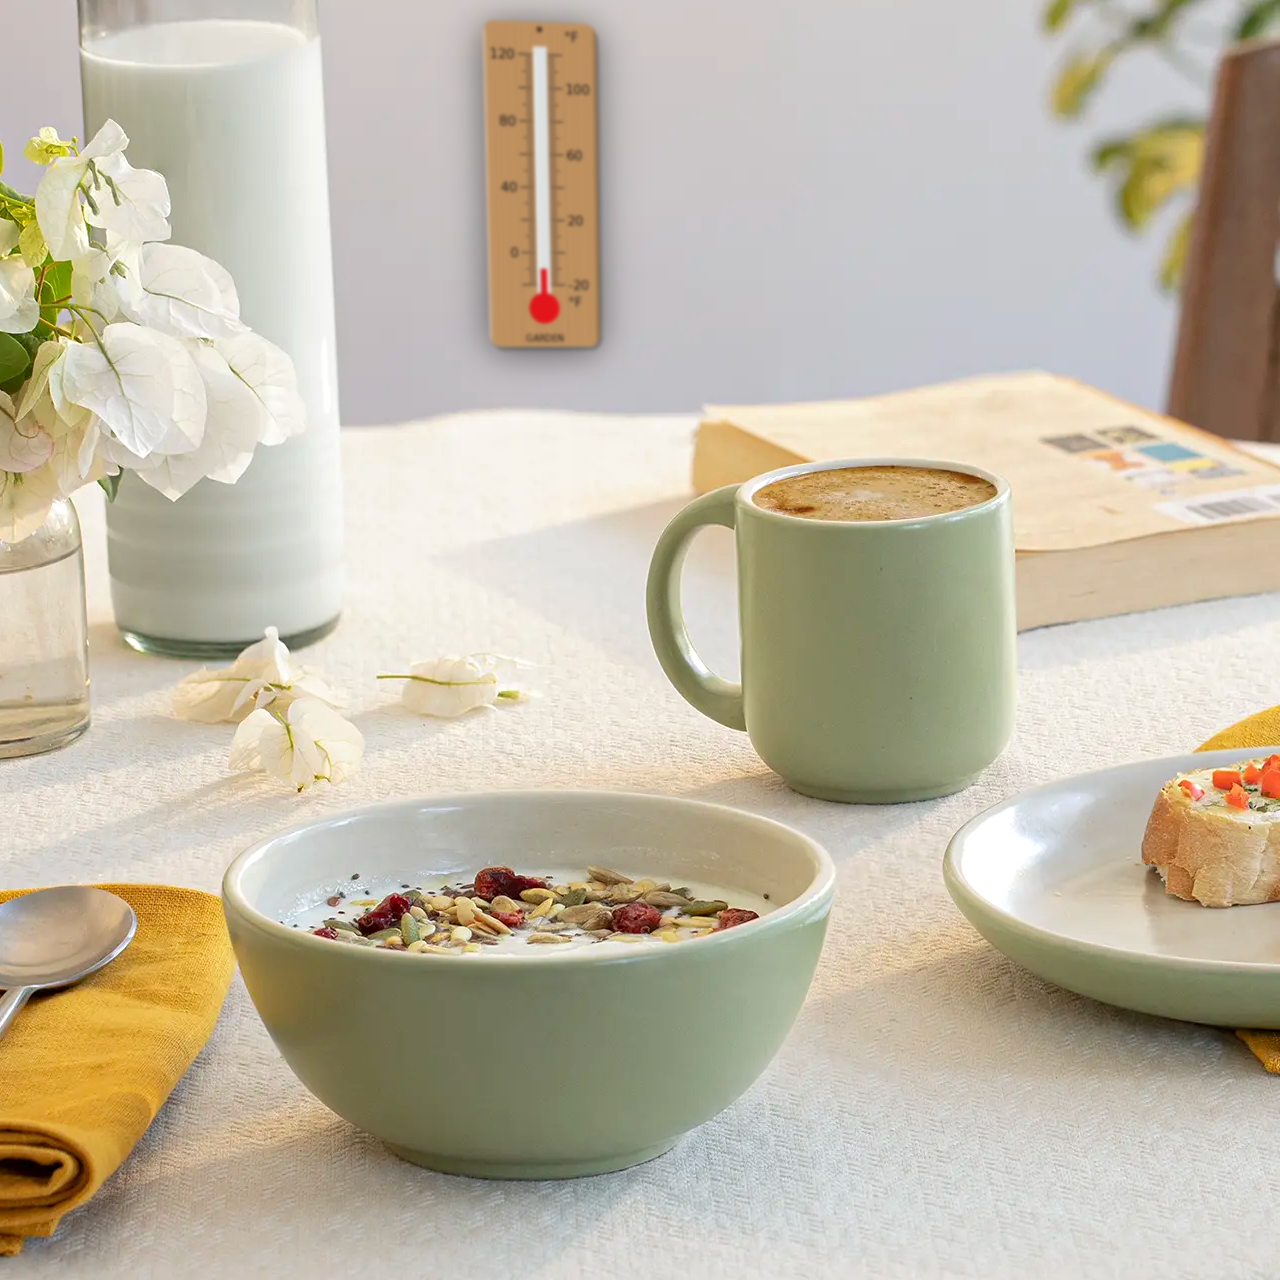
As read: **-10** °F
